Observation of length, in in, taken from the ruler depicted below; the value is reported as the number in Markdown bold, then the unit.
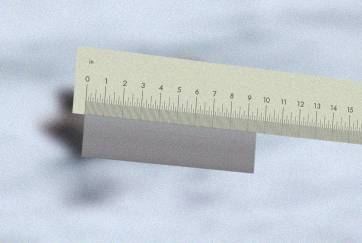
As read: **9.5** in
